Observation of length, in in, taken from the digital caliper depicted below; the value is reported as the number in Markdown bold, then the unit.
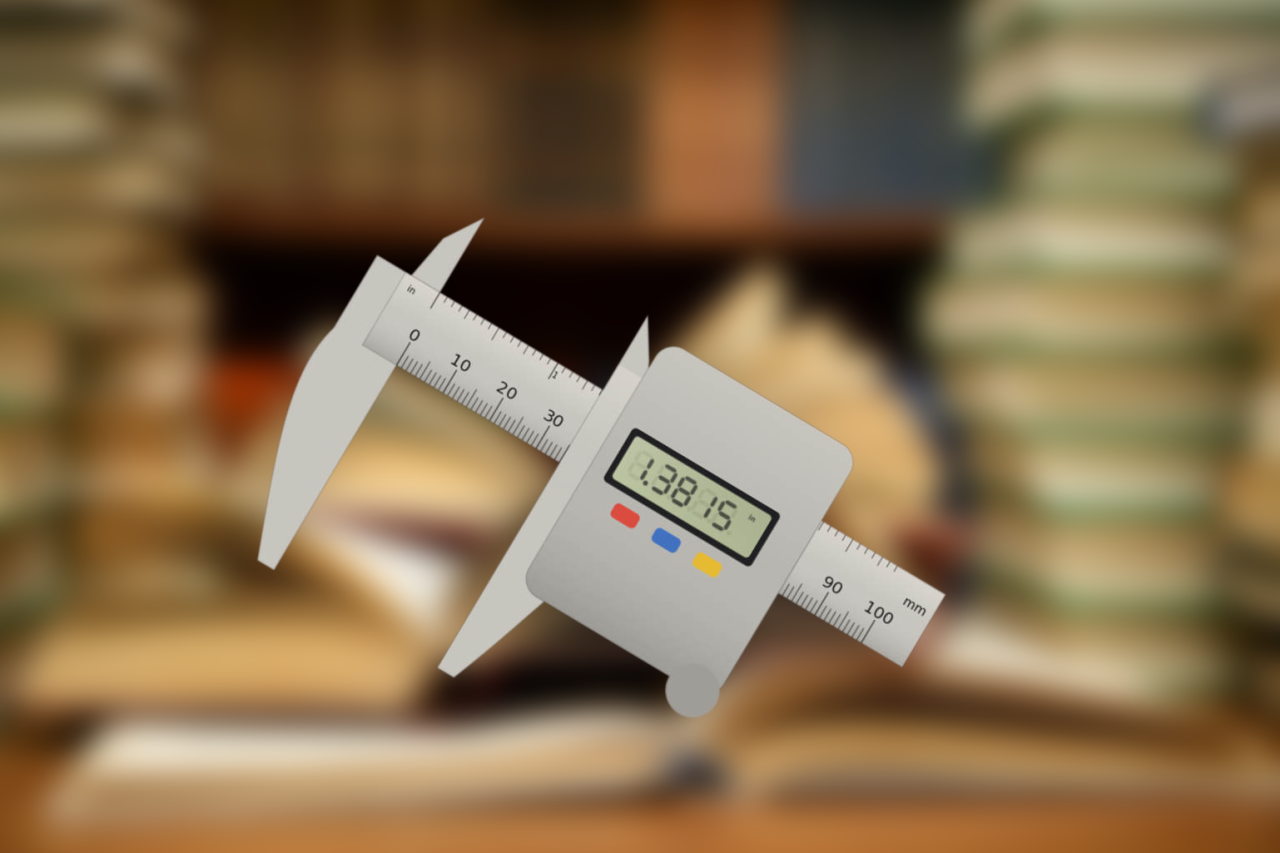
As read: **1.3815** in
